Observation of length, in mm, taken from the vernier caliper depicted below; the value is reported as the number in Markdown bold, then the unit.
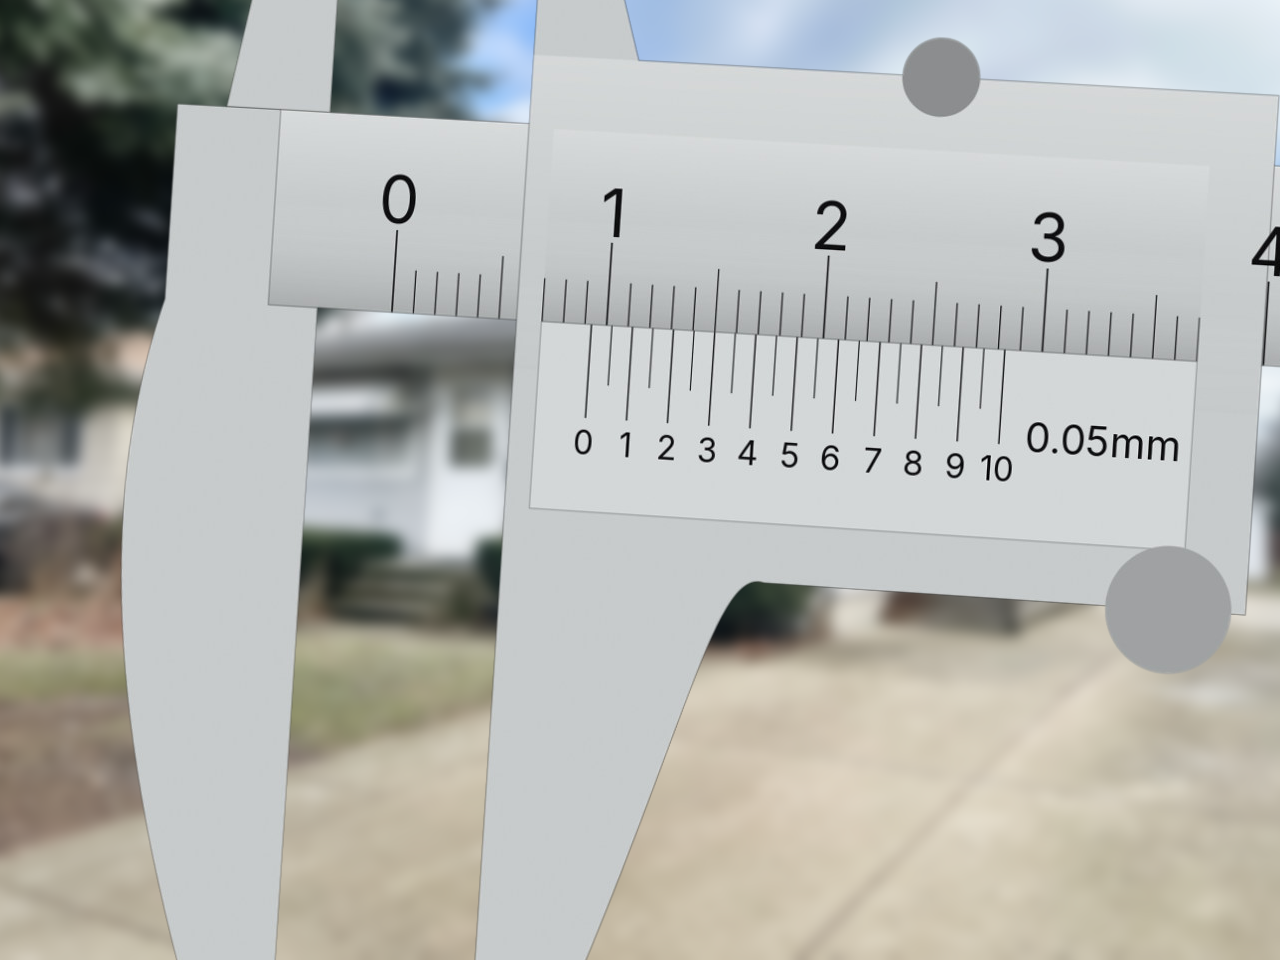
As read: **9.3** mm
